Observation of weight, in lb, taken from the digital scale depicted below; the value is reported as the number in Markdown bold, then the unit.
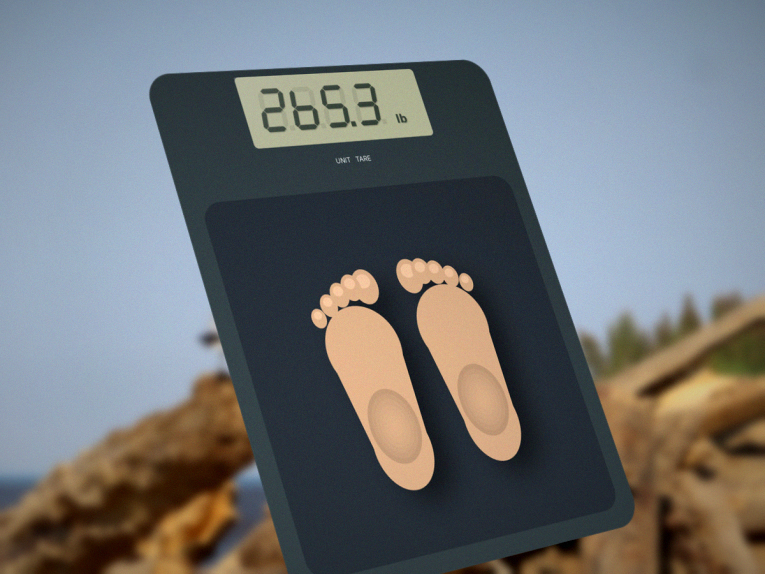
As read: **265.3** lb
